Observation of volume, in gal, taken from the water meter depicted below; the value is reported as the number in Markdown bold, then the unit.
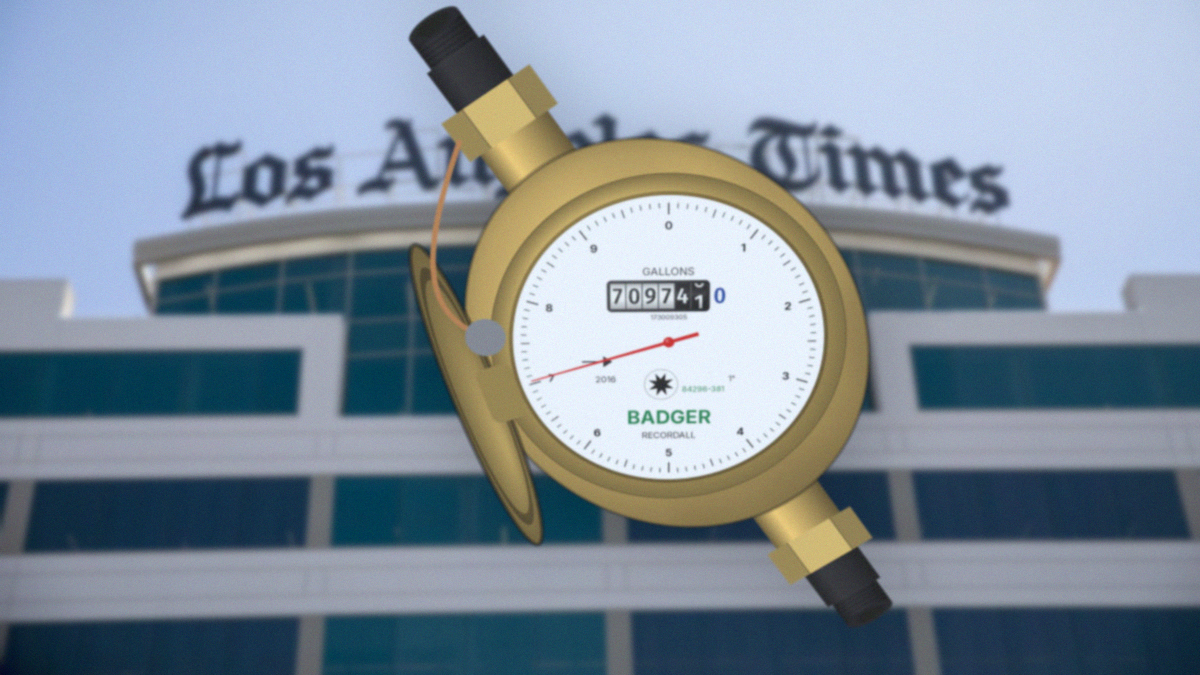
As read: **7097407.0** gal
